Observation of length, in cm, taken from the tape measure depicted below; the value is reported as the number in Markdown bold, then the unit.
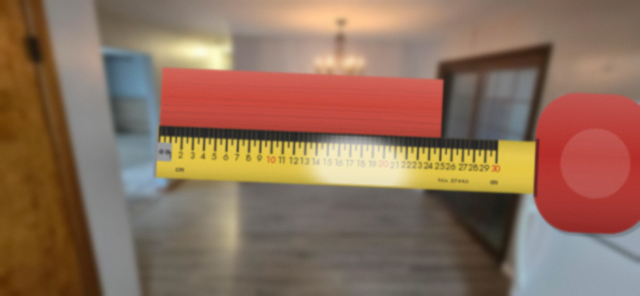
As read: **25** cm
